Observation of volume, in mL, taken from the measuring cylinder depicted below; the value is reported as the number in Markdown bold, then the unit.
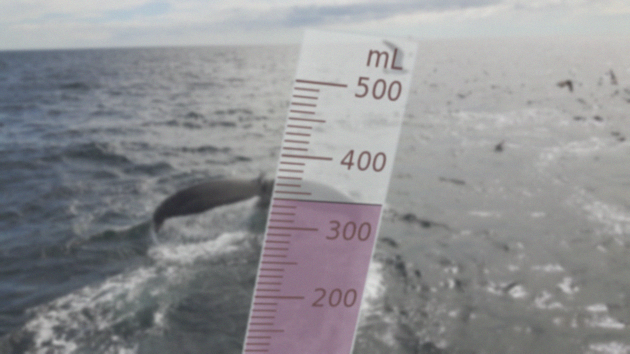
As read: **340** mL
